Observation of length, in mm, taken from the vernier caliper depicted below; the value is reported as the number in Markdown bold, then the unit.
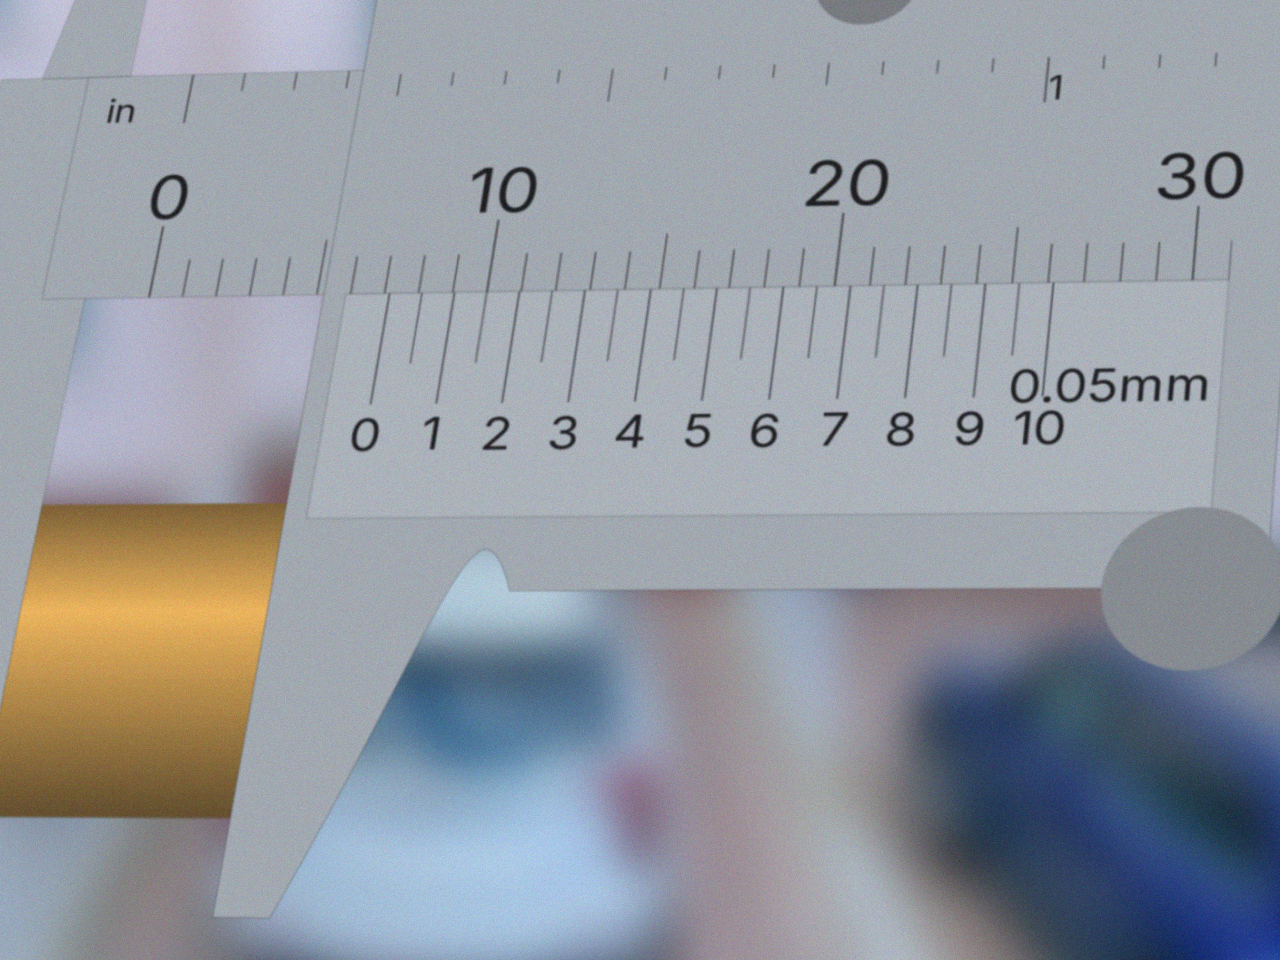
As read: **7.15** mm
